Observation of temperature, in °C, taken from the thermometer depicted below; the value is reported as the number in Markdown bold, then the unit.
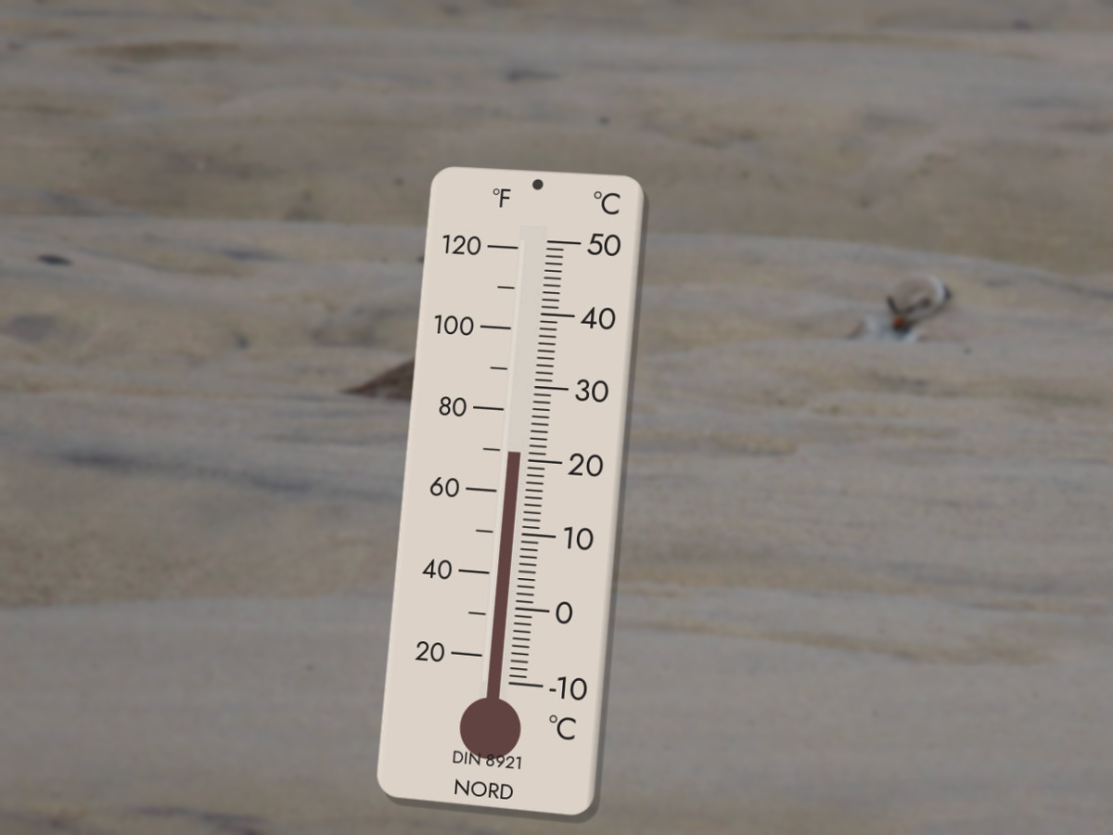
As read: **21** °C
